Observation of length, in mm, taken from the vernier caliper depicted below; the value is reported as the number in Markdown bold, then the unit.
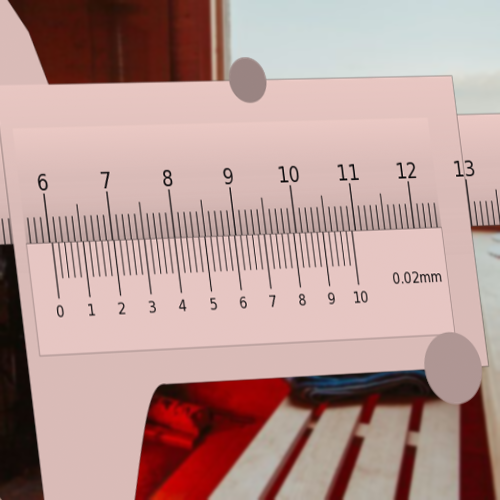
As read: **60.4** mm
